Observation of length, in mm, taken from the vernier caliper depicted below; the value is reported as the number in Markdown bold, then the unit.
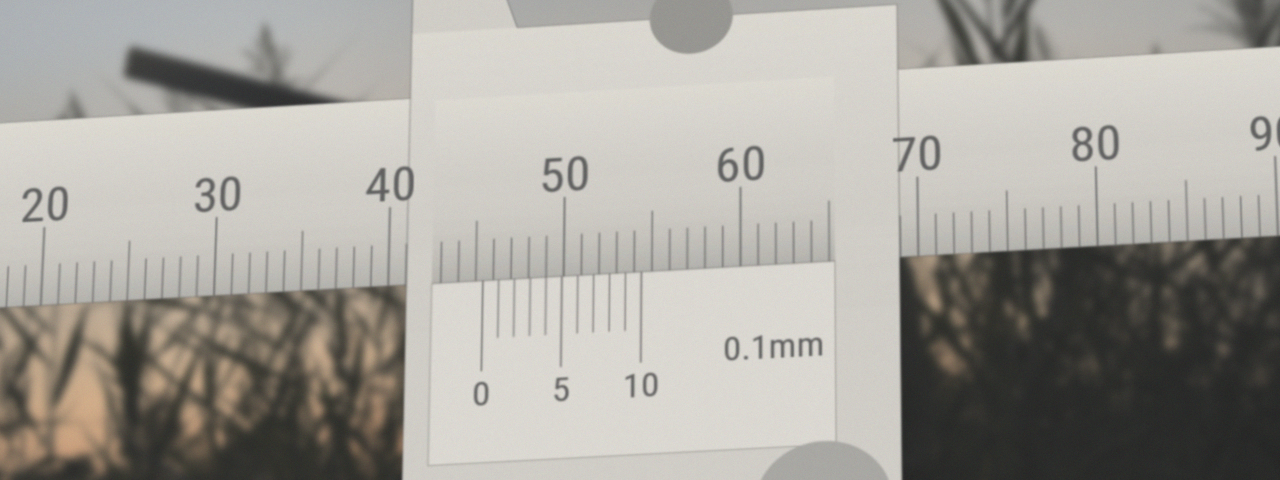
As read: **45.4** mm
